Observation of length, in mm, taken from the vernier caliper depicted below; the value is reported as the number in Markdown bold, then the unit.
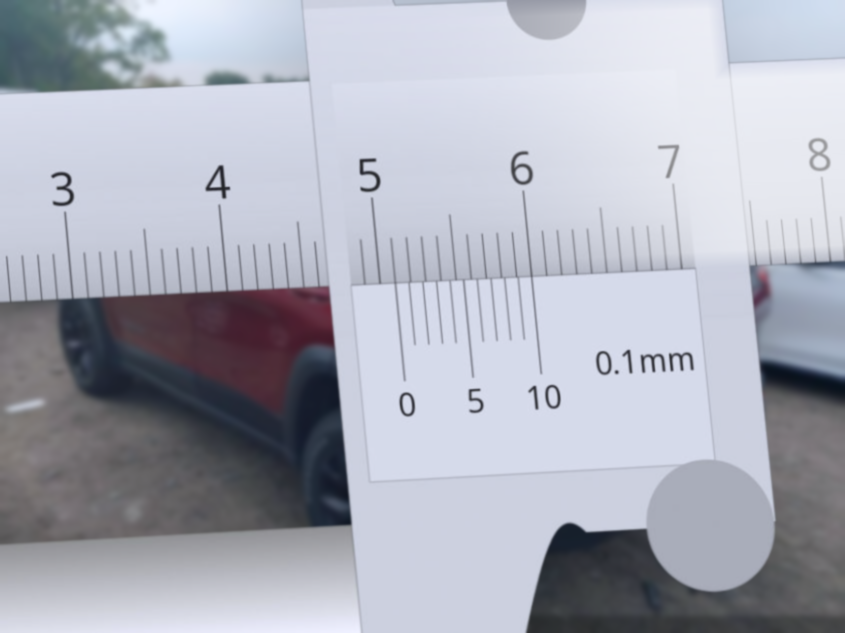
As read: **51.0** mm
